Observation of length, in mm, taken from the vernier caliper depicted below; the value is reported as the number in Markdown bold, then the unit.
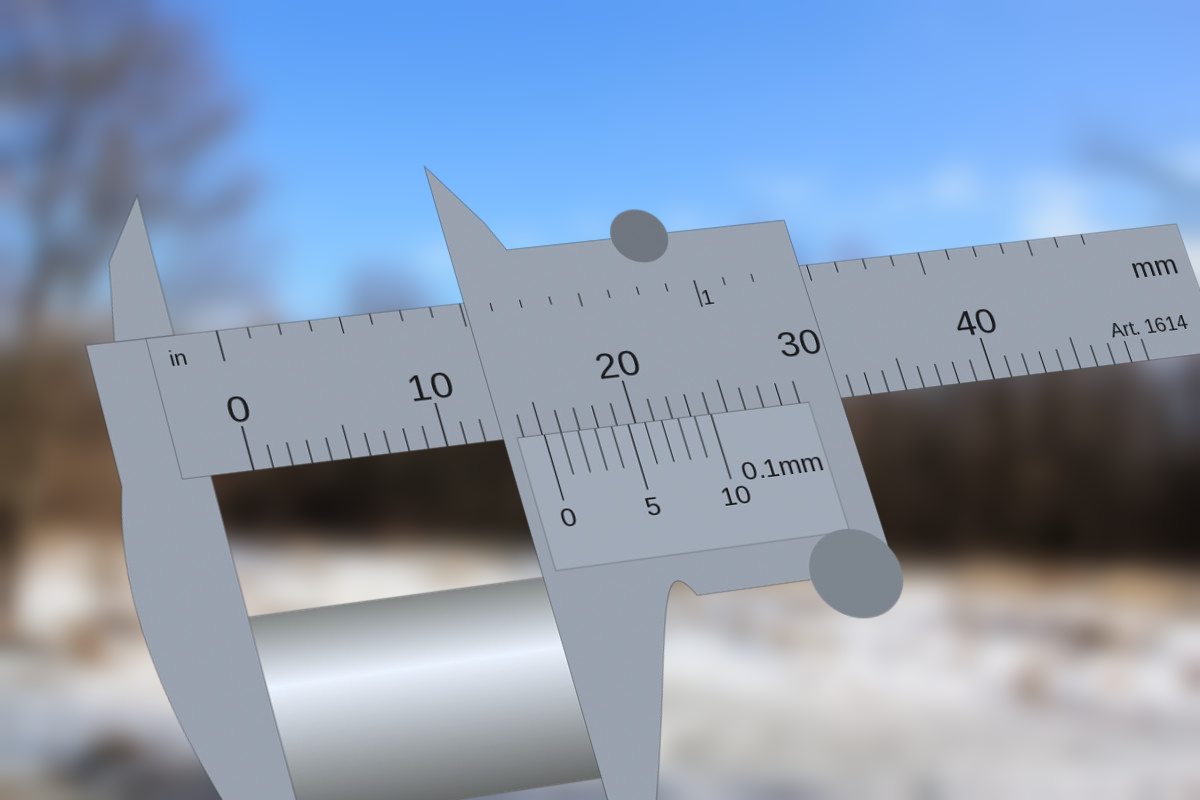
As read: **15.1** mm
